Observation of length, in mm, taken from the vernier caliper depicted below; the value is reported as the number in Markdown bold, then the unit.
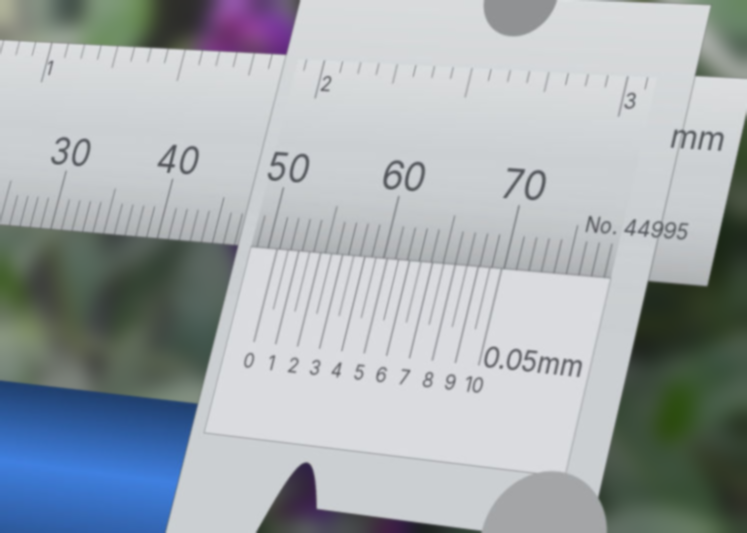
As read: **50.8** mm
